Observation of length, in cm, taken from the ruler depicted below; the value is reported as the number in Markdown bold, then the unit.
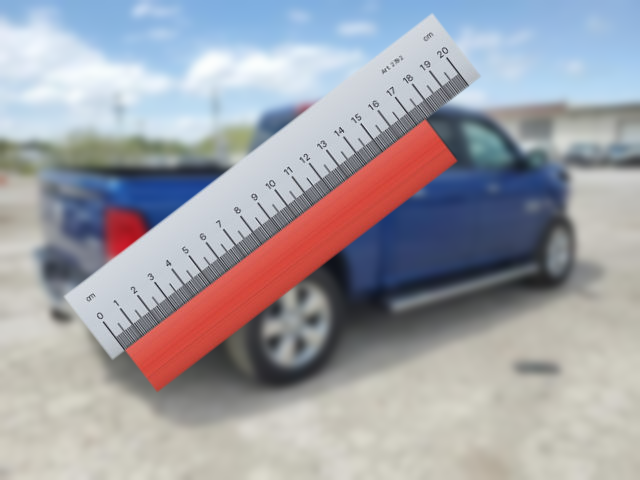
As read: **17.5** cm
